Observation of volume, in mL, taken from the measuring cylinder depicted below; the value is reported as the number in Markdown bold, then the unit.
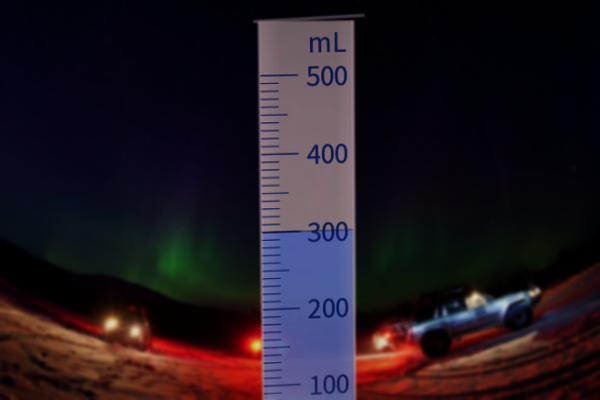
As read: **300** mL
